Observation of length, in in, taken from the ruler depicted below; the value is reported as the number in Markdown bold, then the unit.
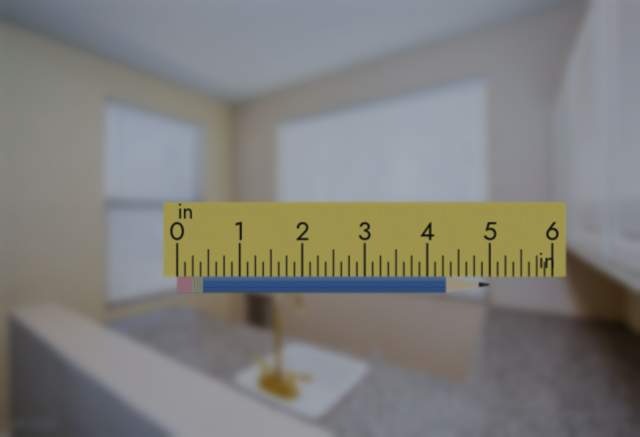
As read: **5** in
